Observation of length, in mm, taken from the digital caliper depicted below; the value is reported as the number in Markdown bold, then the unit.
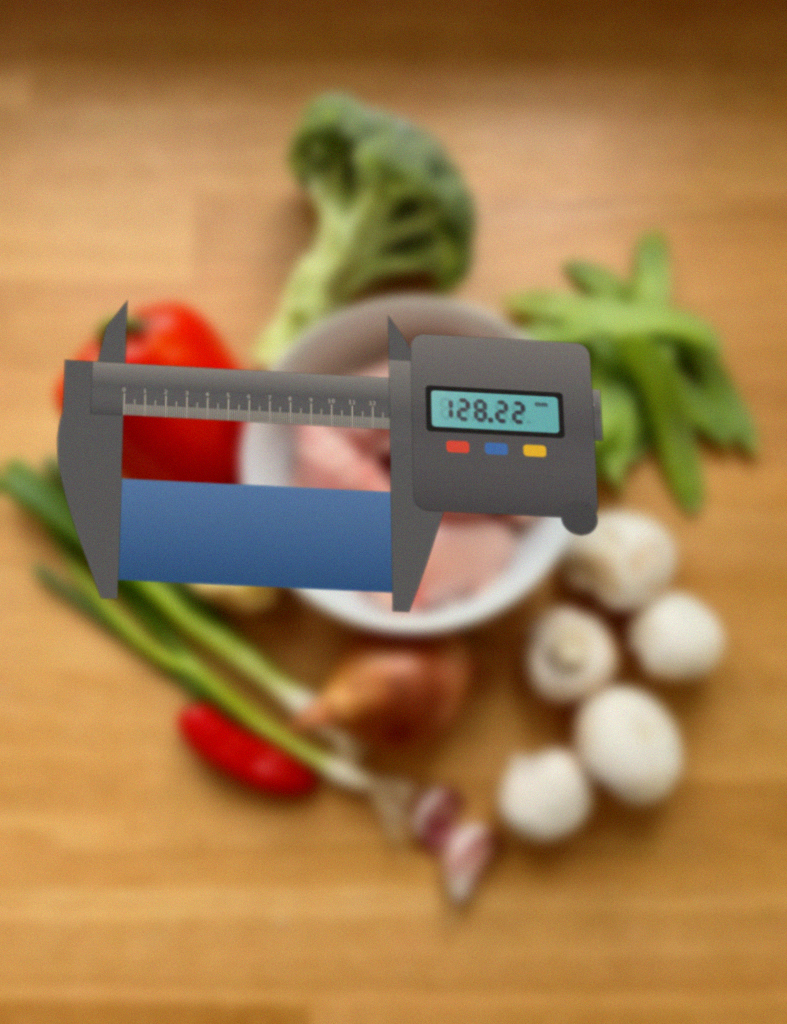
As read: **128.22** mm
